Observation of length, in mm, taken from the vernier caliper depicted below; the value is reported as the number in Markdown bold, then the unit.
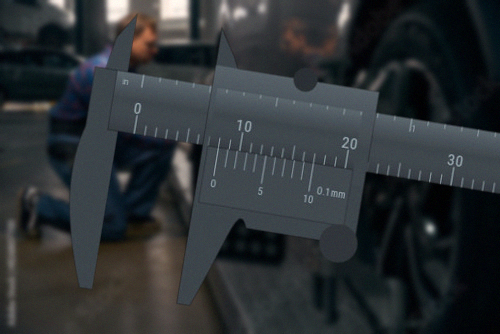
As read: **8.0** mm
